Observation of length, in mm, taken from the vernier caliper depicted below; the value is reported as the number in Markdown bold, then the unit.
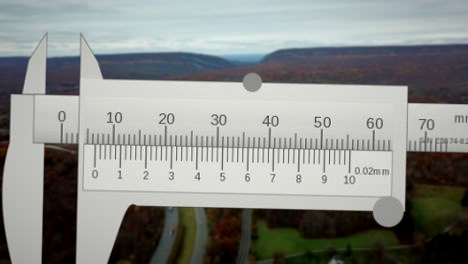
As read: **6.5** mm
